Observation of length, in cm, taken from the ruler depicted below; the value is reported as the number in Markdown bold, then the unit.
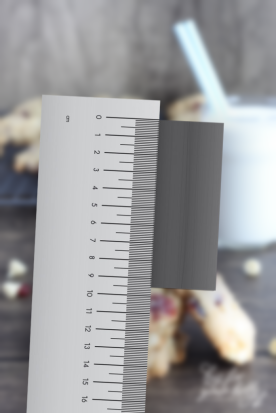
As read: **9.5** cm
